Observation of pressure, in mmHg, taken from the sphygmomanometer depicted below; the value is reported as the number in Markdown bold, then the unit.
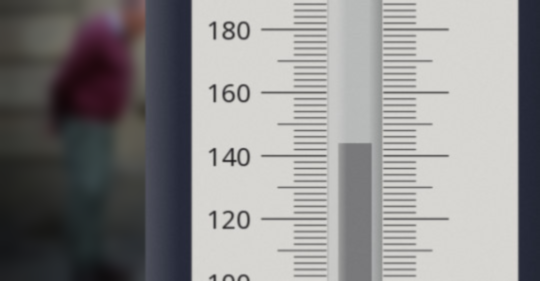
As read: **144** mmHg
